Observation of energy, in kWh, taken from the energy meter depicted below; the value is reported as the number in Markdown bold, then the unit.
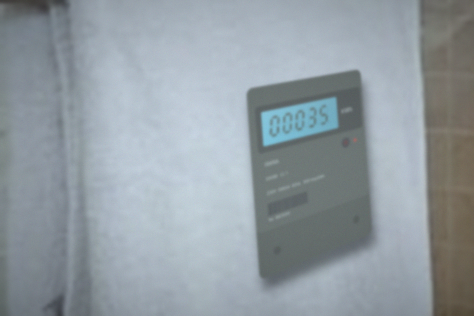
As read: **35** kWh
